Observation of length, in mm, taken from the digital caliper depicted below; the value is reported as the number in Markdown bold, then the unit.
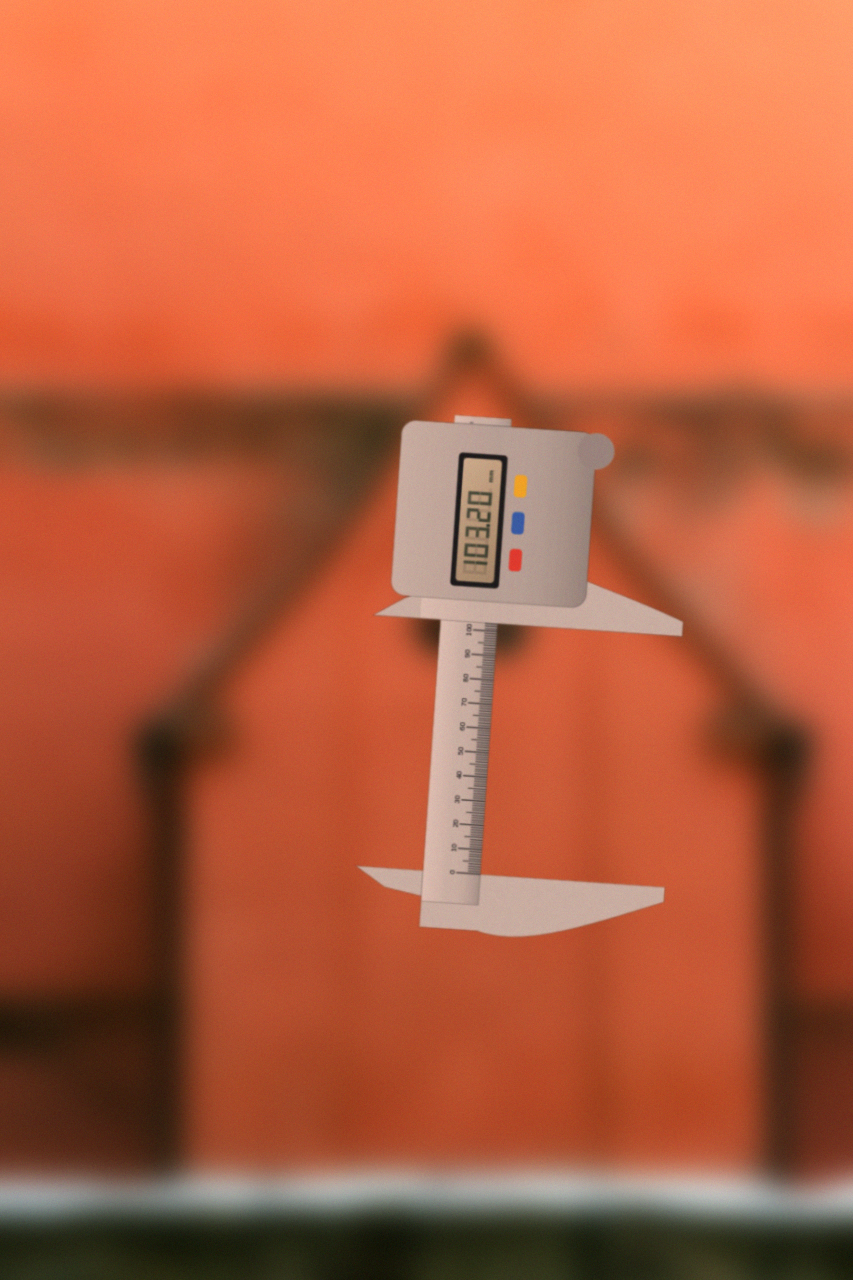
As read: **103.20** mm
